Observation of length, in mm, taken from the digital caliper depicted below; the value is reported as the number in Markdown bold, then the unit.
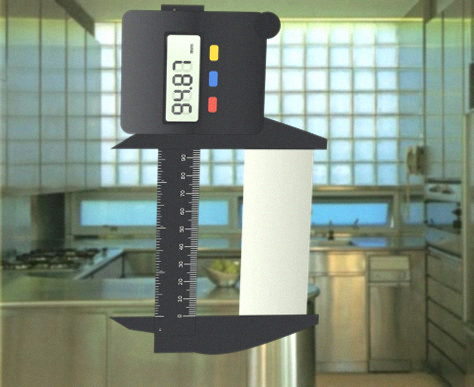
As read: **94.87** mm
